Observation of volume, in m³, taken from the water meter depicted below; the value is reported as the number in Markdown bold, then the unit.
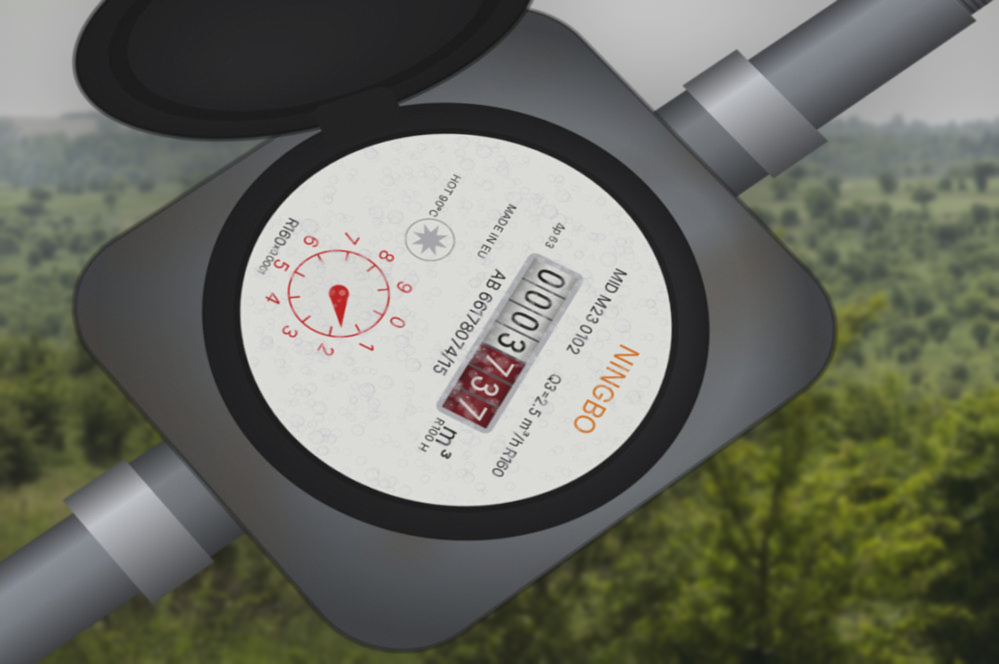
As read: **3.7371** m³
